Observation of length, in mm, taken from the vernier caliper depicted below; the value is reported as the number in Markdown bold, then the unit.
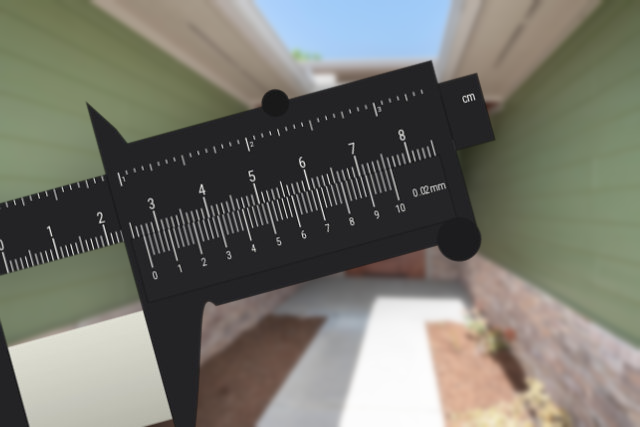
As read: **27.0** mm
